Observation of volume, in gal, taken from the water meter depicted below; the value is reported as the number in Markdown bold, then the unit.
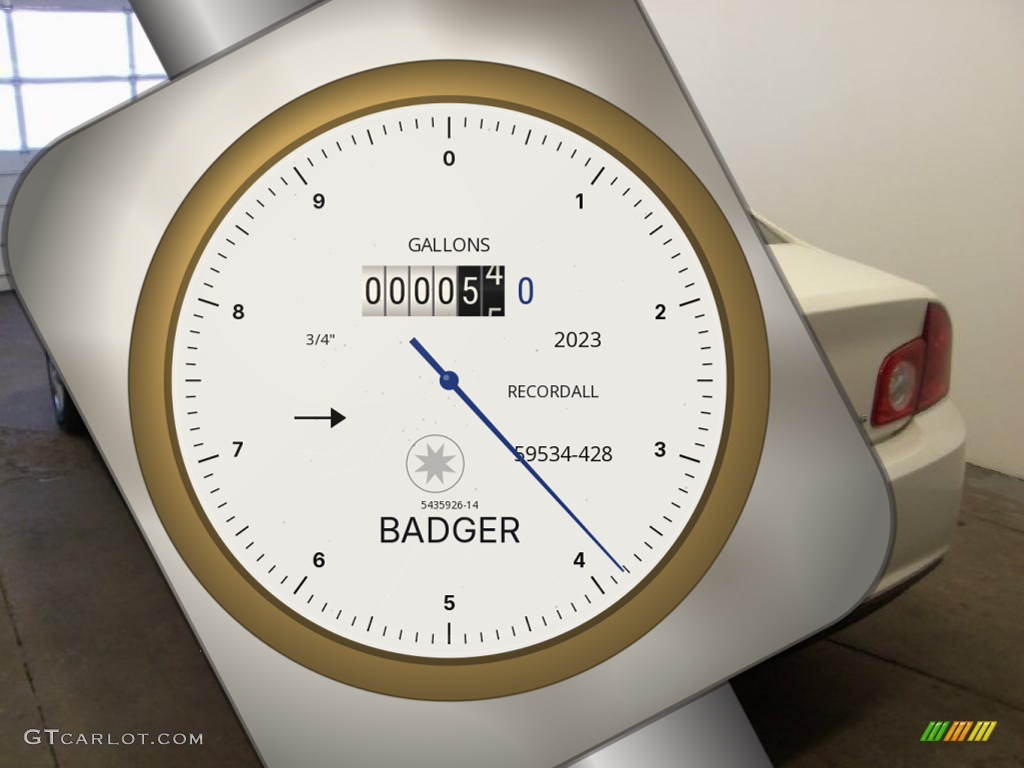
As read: **543.8** gal
